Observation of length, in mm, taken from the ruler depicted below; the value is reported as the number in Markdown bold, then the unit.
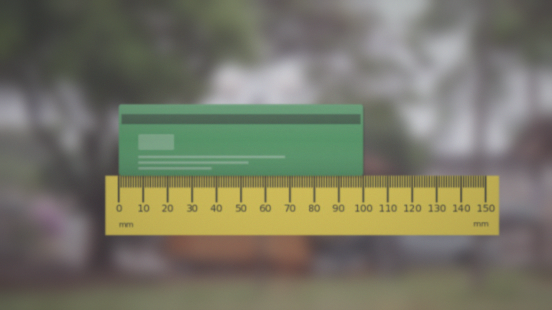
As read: **100** mm
